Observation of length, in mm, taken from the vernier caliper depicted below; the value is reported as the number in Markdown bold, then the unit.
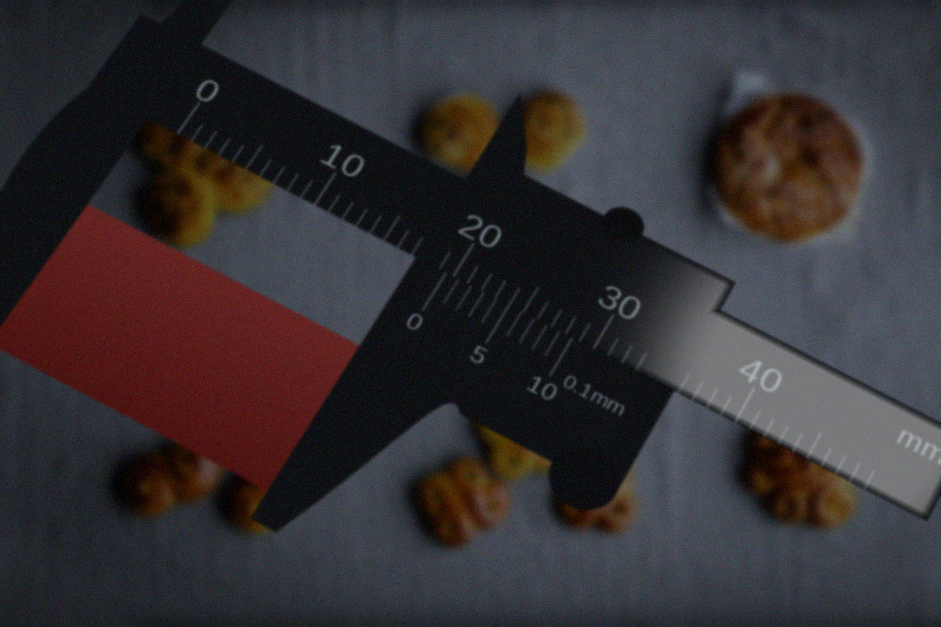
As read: **19.5** mm
